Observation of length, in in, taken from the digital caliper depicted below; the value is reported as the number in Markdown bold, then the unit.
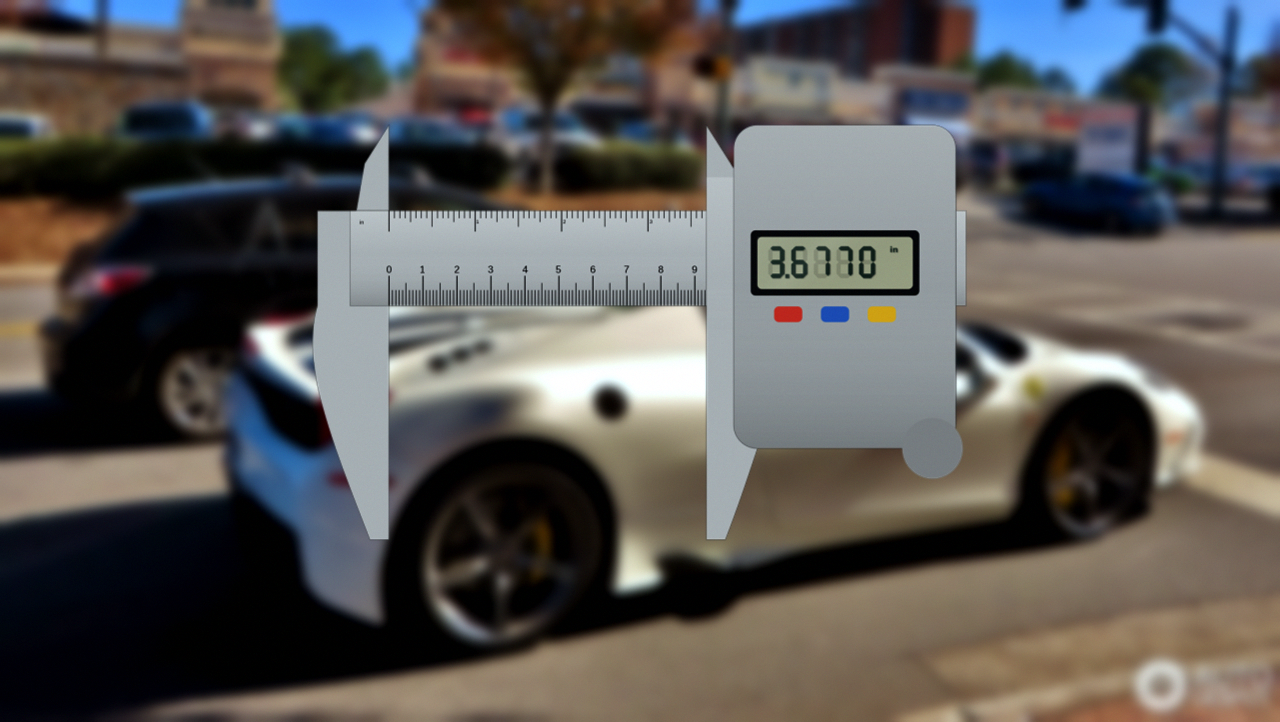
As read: **3.6770** in
